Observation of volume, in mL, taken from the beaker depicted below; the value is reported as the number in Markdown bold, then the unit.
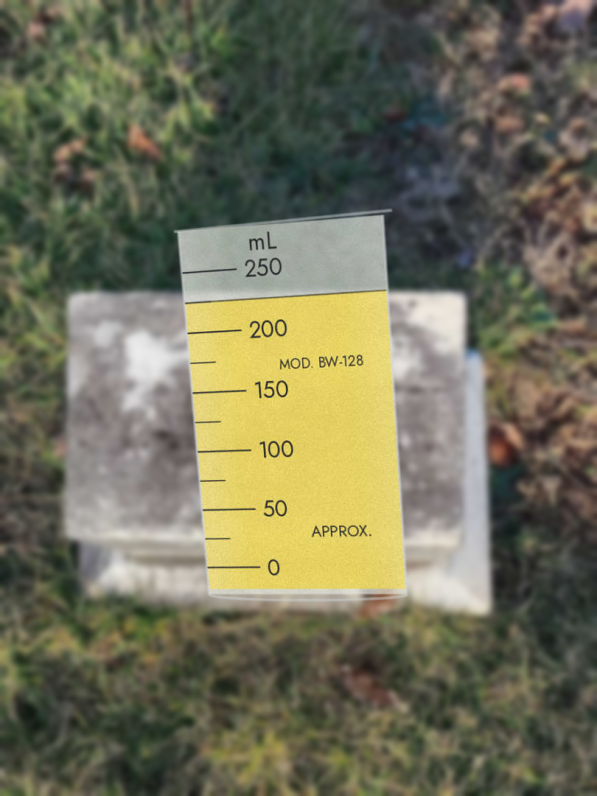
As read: **225** mL
